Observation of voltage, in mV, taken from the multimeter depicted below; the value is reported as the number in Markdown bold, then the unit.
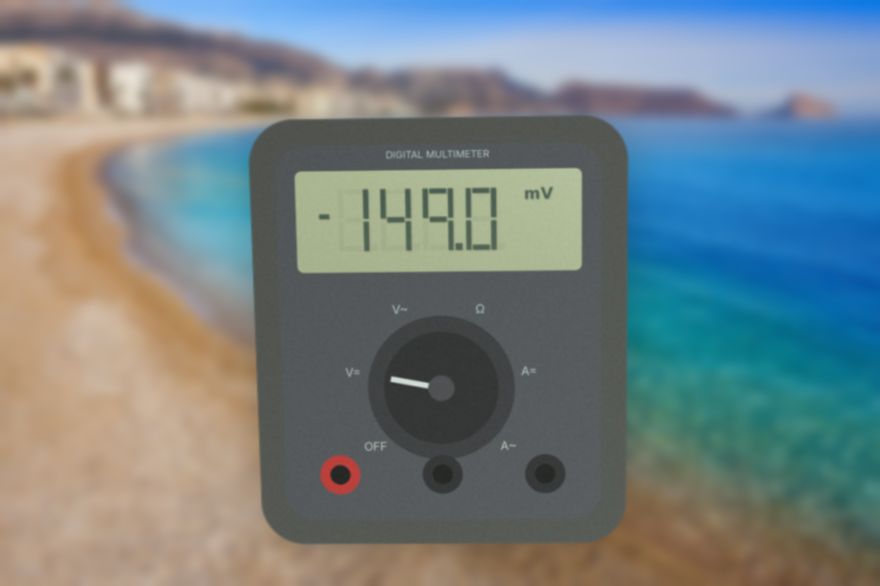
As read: **-149.0** mV
